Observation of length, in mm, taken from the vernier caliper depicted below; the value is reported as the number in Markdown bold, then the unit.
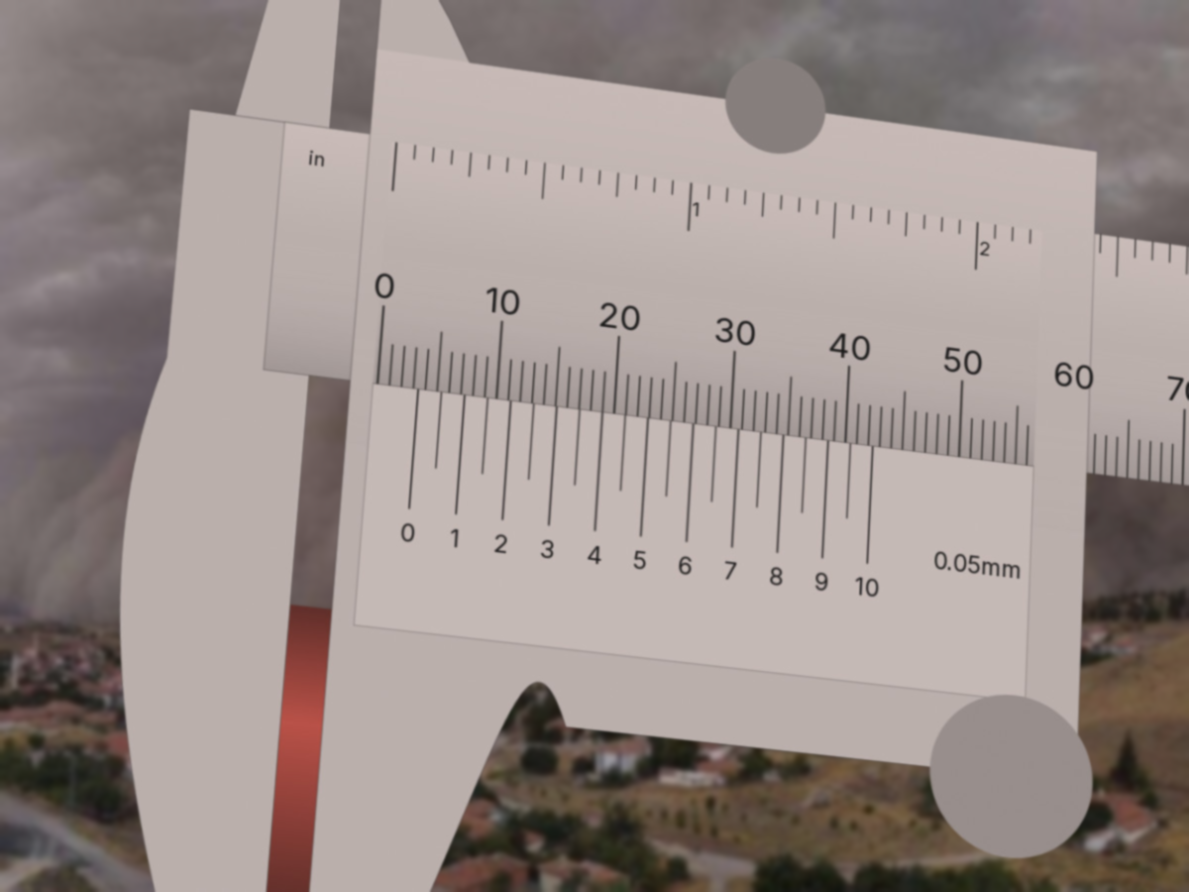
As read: **3.4** mm
